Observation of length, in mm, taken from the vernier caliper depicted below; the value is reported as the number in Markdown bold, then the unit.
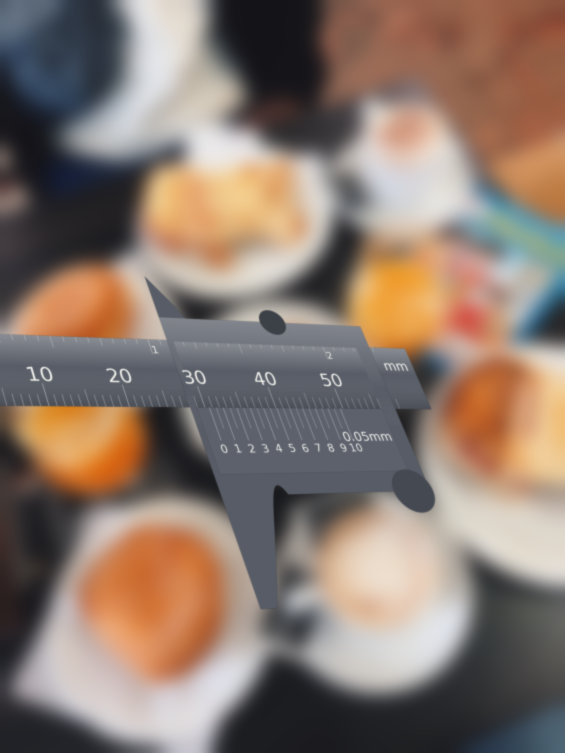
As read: **30.6** mm
